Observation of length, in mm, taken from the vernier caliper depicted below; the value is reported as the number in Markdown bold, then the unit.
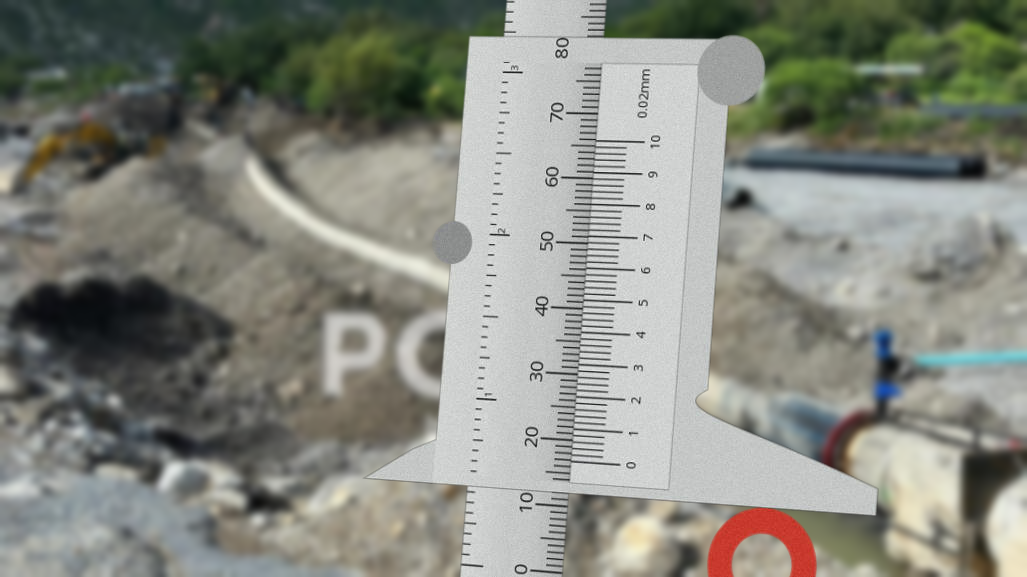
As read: **16.8** mm
